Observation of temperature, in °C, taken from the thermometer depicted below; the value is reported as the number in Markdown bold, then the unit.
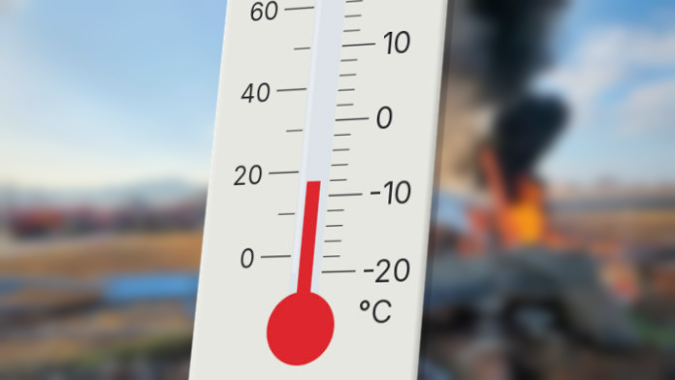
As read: **-8** °C
